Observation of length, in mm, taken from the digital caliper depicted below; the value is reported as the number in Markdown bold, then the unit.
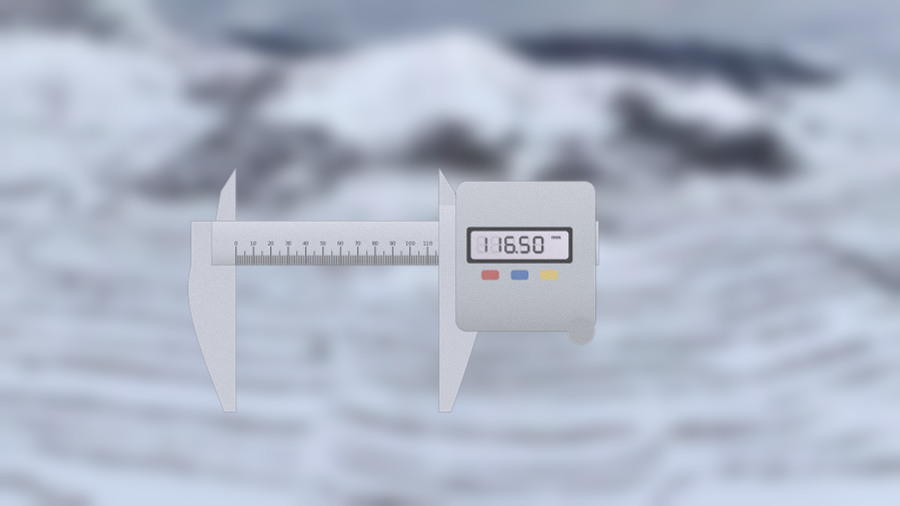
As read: **116.50** mm
